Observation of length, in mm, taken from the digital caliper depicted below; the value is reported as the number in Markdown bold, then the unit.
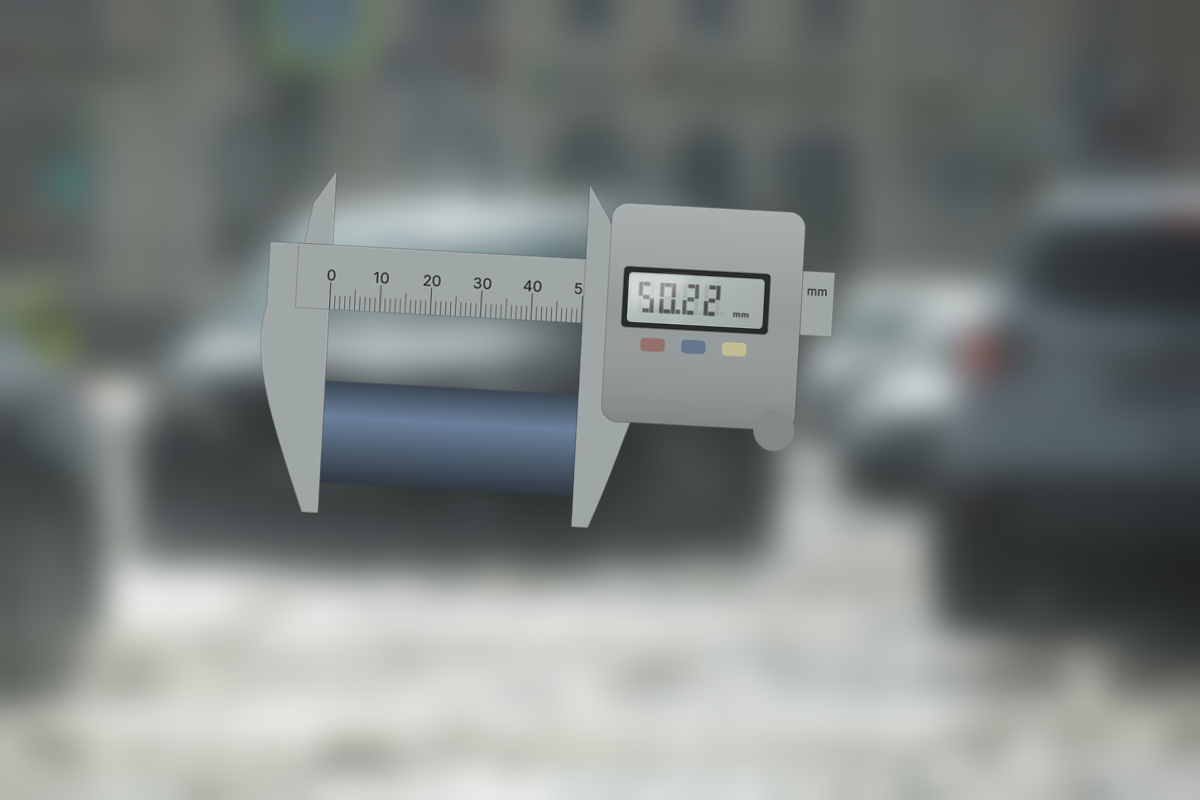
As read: **50.22** mm
